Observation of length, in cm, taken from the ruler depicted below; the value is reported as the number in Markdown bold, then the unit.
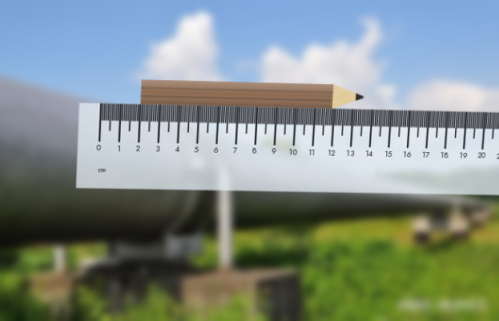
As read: **11.5** cm
